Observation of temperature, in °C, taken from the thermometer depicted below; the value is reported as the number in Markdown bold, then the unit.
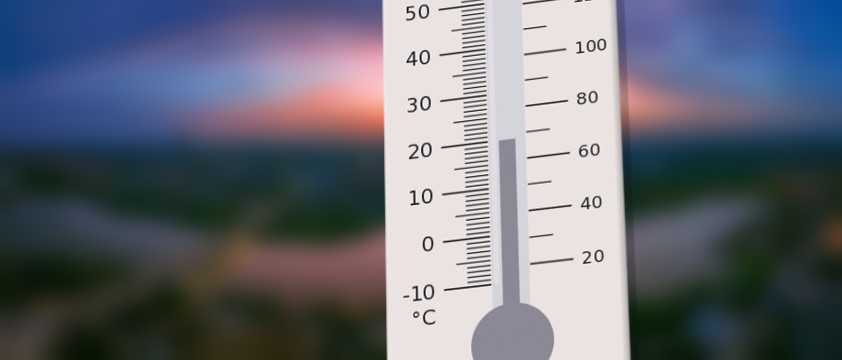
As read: **20** °C
